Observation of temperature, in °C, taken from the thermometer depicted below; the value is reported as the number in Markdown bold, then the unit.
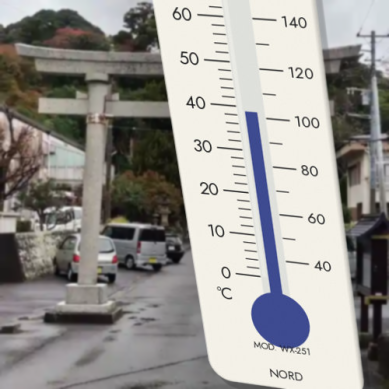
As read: **39** °C
